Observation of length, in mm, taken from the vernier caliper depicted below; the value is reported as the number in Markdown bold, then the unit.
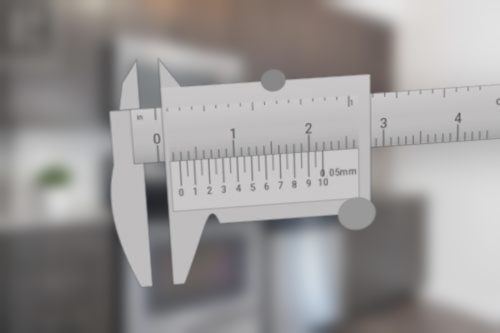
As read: **2.8** mm
